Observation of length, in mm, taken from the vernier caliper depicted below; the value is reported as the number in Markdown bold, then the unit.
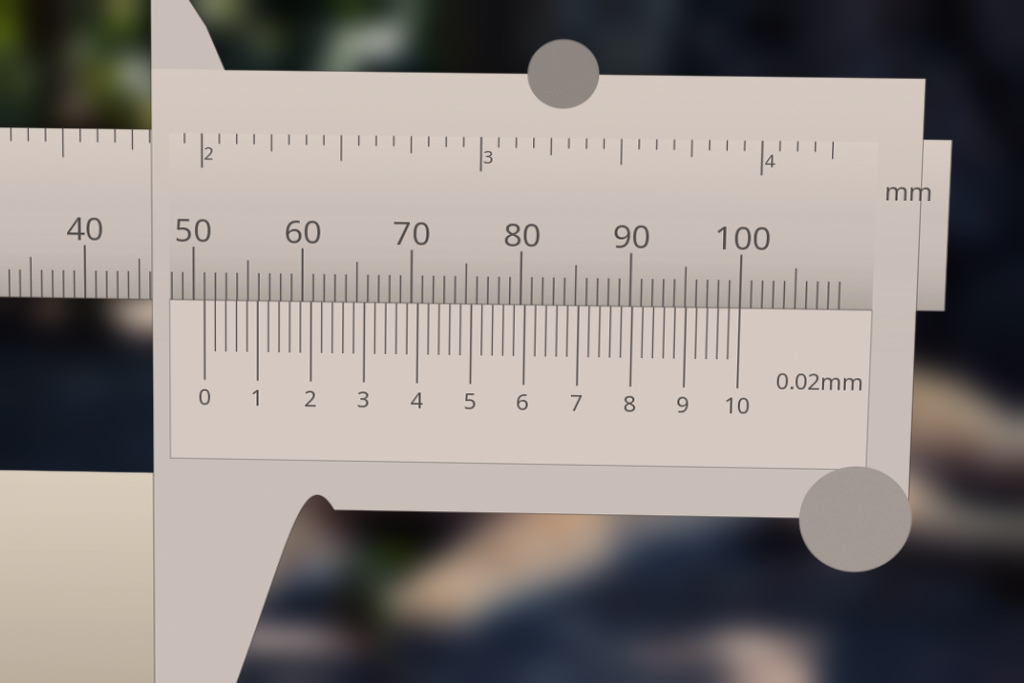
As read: **51.0** mm
